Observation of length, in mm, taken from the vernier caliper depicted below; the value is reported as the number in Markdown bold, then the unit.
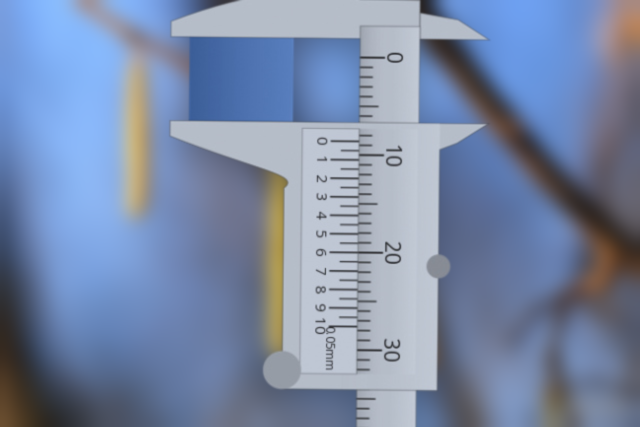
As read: **8.6** mm
